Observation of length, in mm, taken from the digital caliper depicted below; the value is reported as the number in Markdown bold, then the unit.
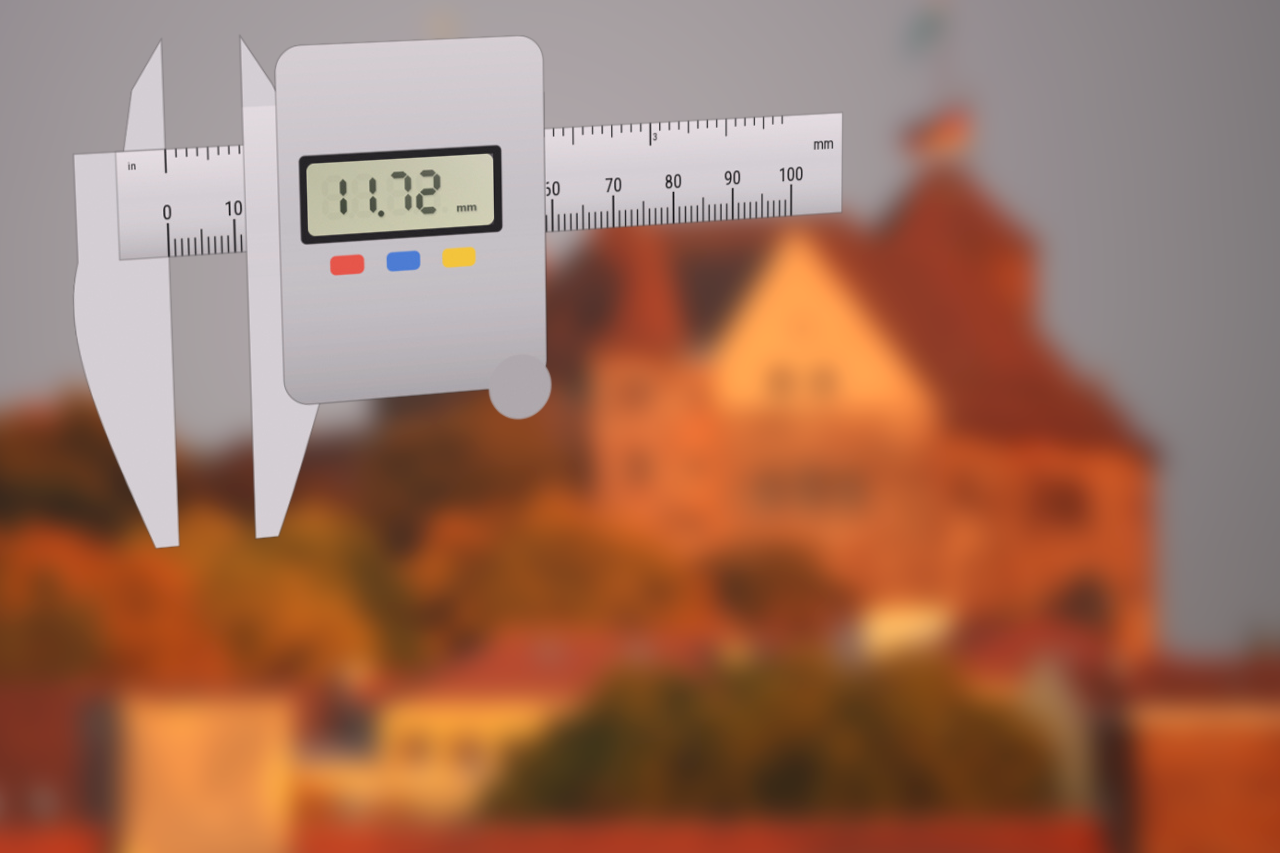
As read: **11.72** mm
